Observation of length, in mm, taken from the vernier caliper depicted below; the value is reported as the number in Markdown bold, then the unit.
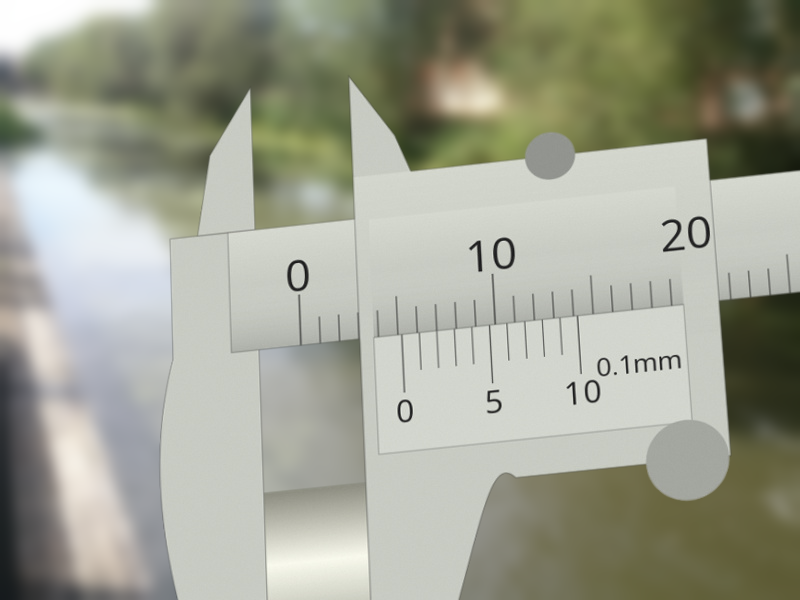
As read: **5.2** mm
